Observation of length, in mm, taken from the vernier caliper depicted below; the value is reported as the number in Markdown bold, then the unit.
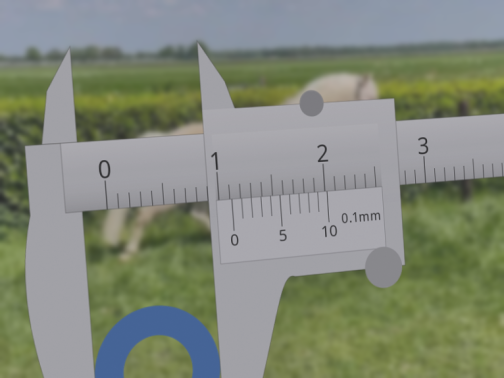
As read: **11.2** mm
